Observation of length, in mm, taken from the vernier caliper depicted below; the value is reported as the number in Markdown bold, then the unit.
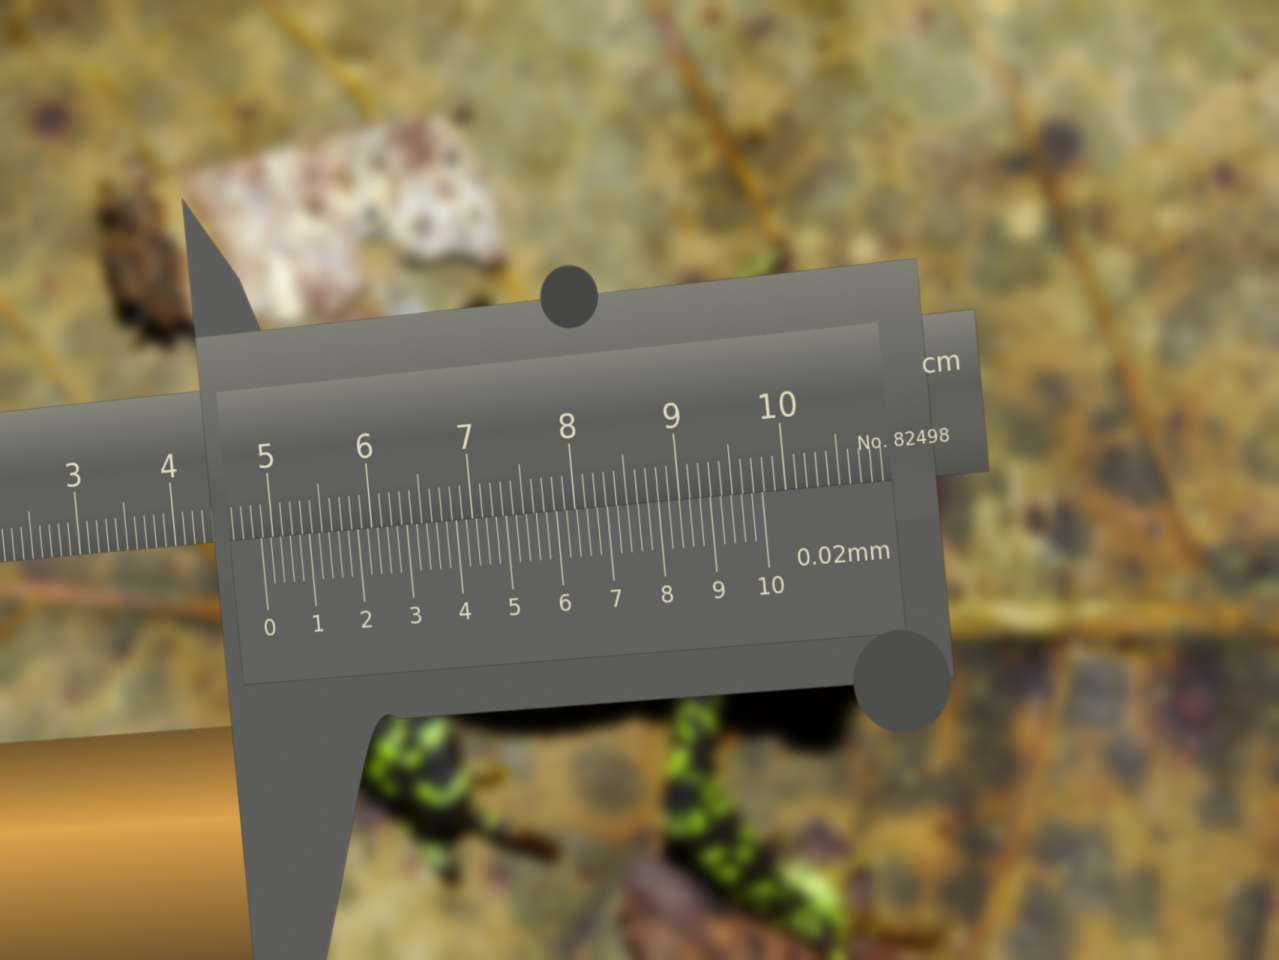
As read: **48.8** mm
